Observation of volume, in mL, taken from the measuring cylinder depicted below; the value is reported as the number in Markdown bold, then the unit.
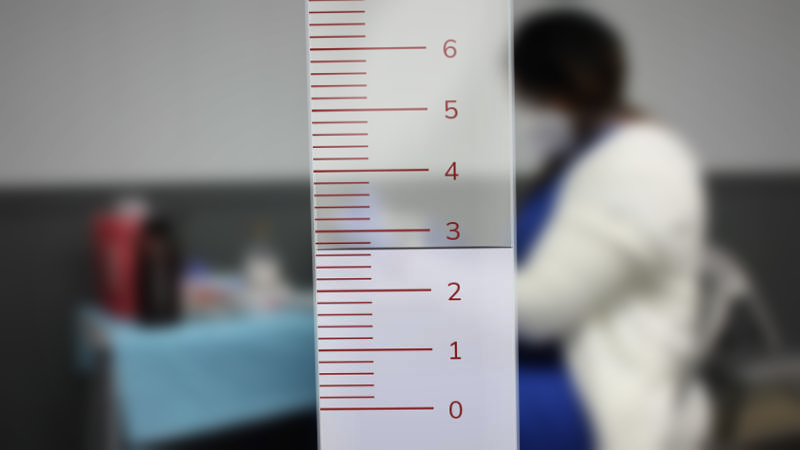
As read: **2.7** mL
